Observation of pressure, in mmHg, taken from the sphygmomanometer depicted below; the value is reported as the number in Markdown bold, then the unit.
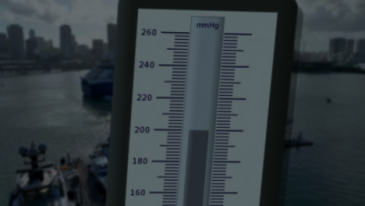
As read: **200** mmHg
